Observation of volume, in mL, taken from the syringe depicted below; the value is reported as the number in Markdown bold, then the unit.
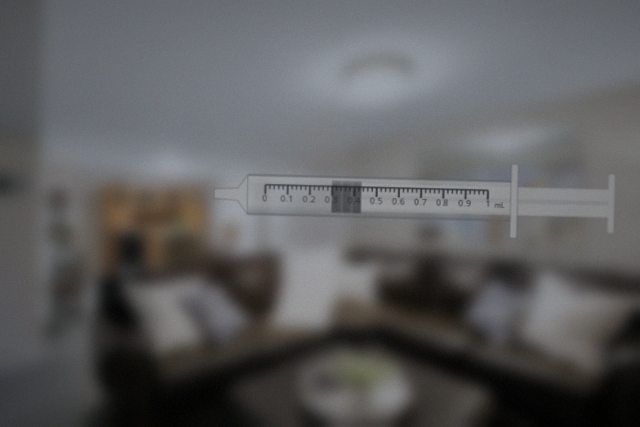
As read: **0.3** mL
